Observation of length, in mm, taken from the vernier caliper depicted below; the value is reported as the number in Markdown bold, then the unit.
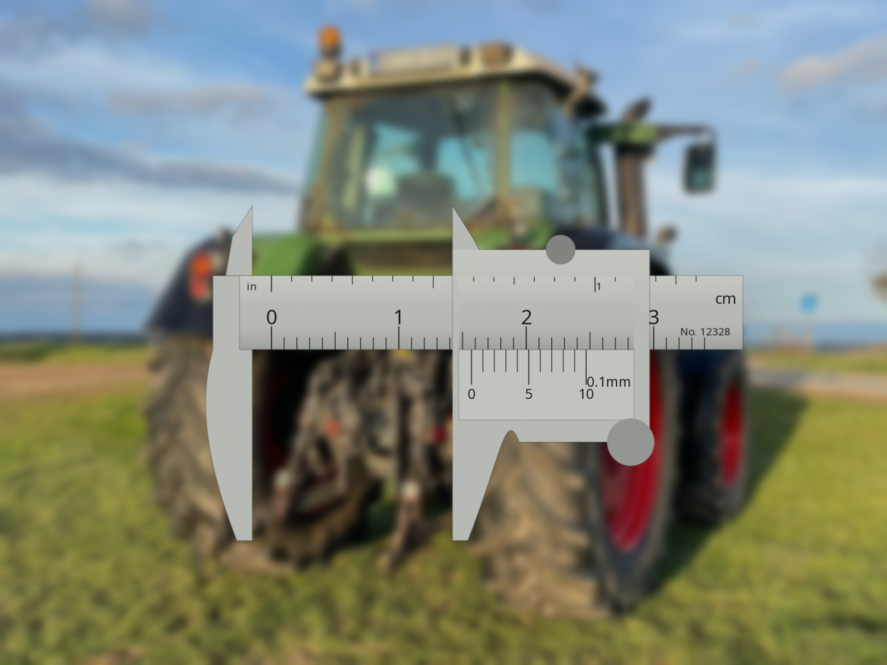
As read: **15.7** mm
